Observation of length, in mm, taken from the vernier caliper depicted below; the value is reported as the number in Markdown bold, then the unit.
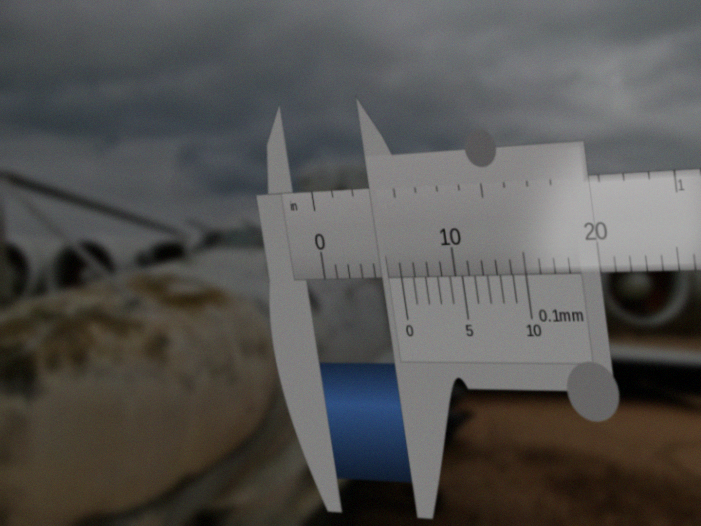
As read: **6.0** mm
